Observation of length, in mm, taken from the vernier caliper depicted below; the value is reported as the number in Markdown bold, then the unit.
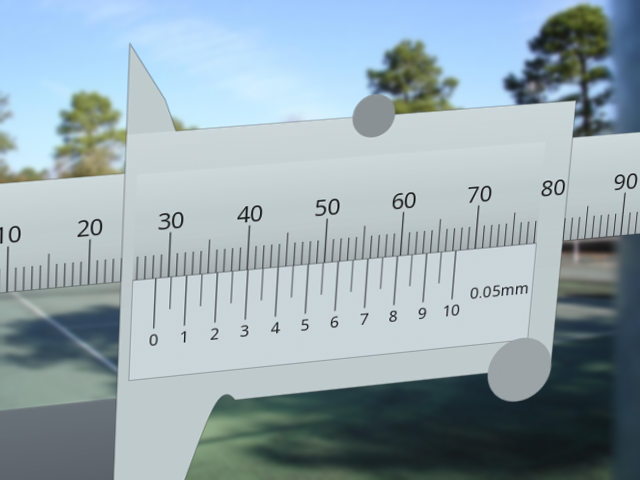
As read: **28.4** mm
